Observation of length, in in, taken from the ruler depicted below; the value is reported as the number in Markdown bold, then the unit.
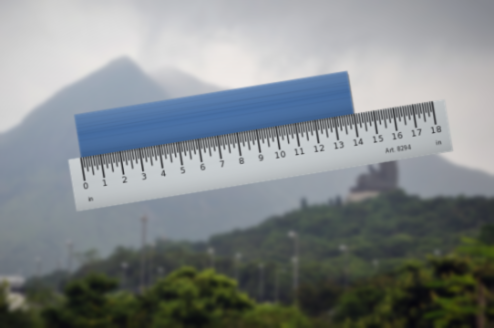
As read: **14** in
